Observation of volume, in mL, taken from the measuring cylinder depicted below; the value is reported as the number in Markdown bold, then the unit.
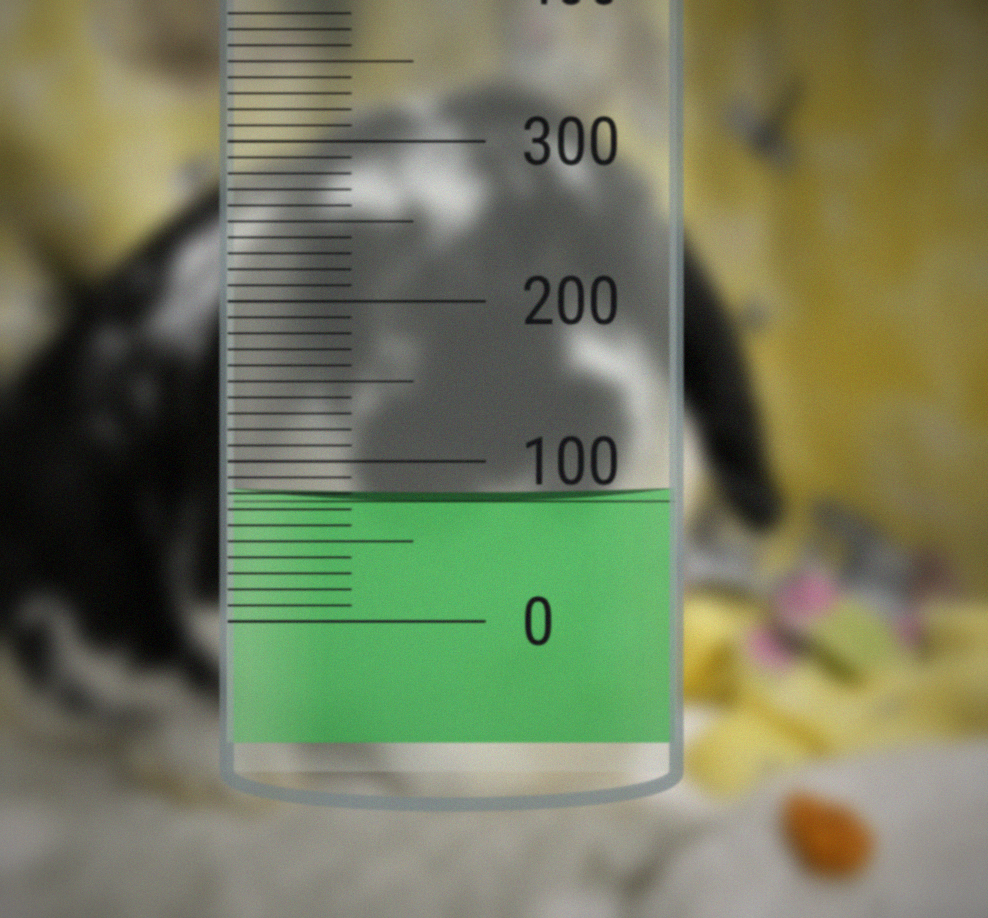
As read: **75** mL
